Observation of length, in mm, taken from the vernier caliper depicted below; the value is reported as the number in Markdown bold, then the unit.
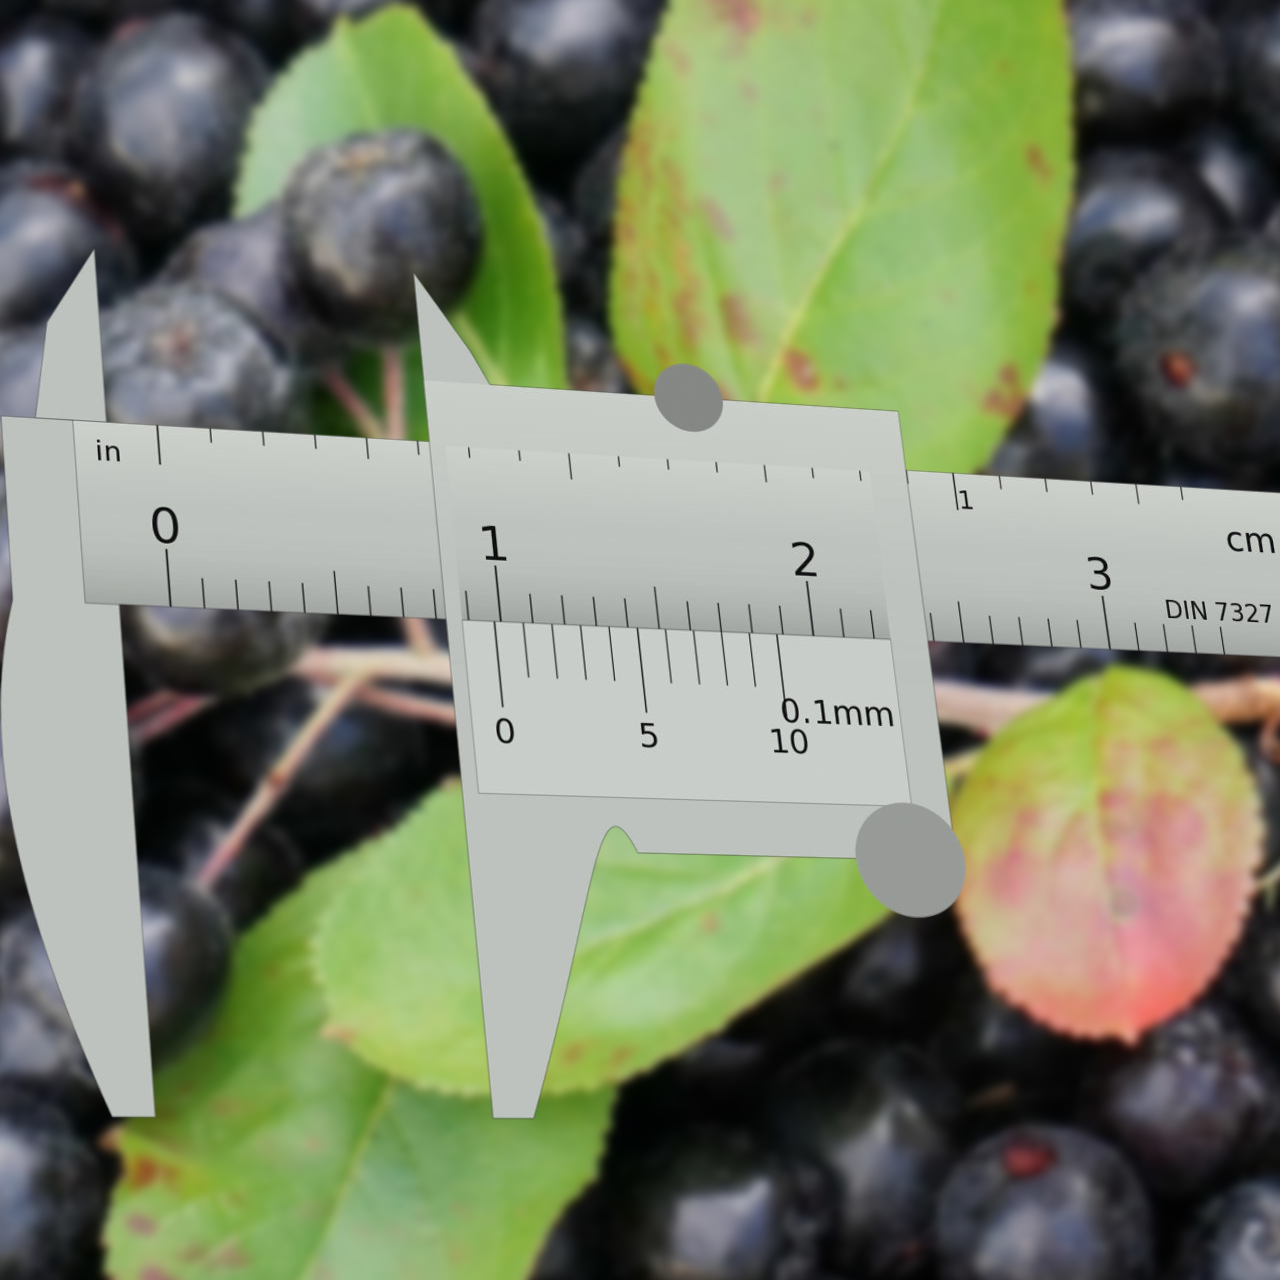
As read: **9.8** mm
